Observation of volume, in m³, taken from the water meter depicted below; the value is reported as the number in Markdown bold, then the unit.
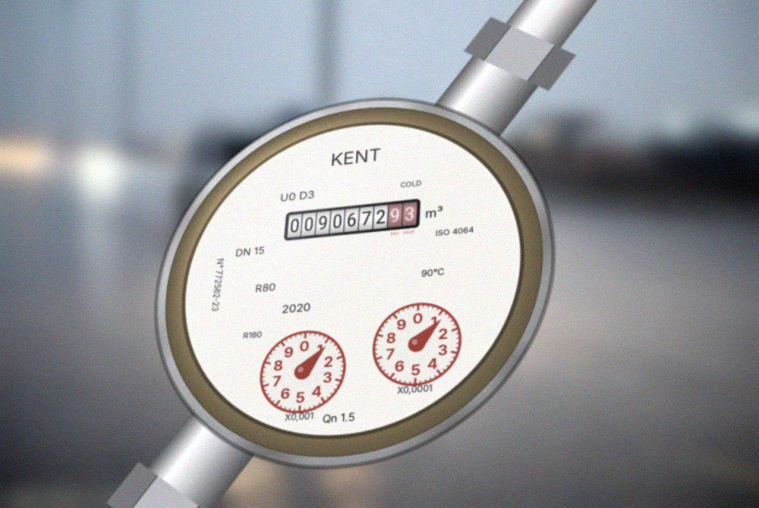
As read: **90672.9311** m³
